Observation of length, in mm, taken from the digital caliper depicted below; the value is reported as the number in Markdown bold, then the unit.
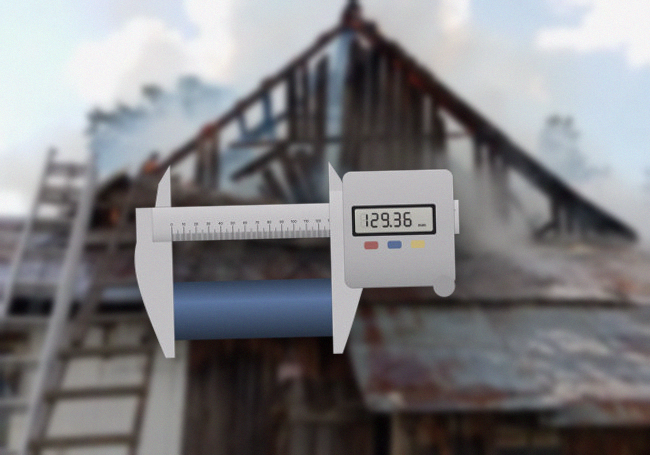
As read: **129.36** mm
